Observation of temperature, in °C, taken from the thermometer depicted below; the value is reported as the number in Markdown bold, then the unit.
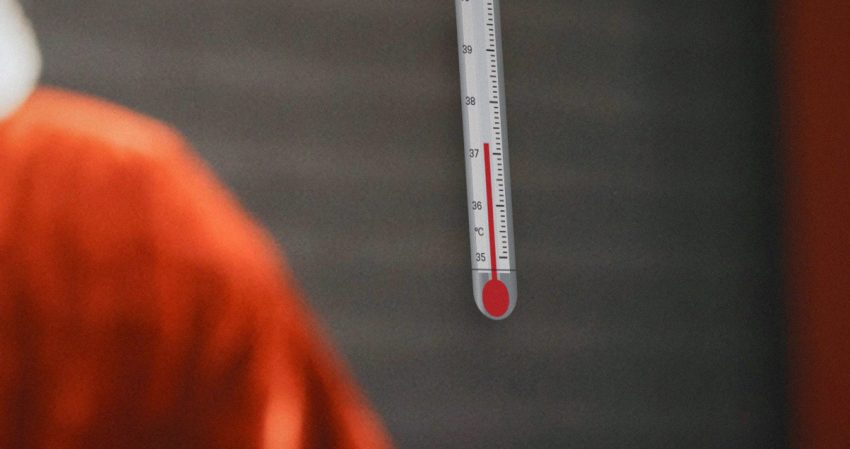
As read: **37.2** °C
